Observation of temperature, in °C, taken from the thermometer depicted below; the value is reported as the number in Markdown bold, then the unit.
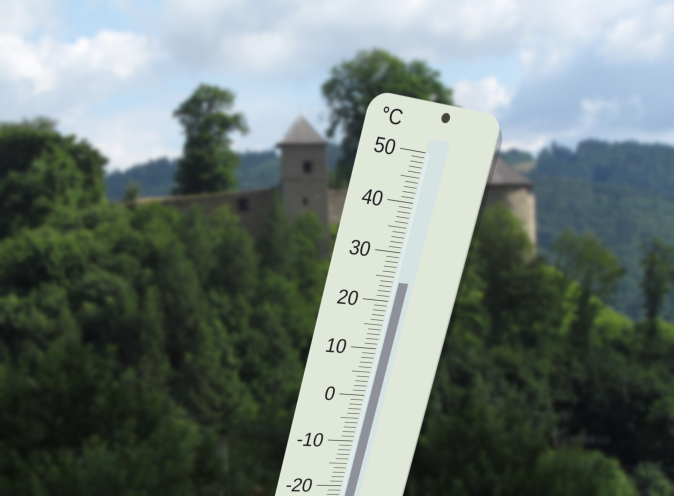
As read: **24** °C
